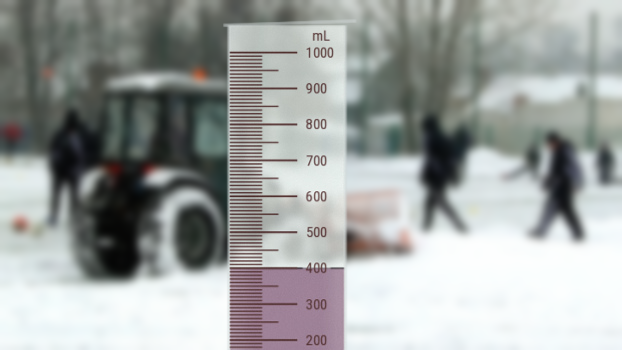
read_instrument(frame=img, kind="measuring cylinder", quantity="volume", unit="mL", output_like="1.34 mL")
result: 400 mL
